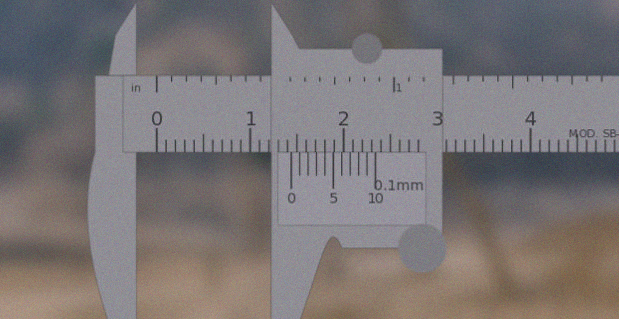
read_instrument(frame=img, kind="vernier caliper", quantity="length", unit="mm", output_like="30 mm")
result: 14.4 mm
